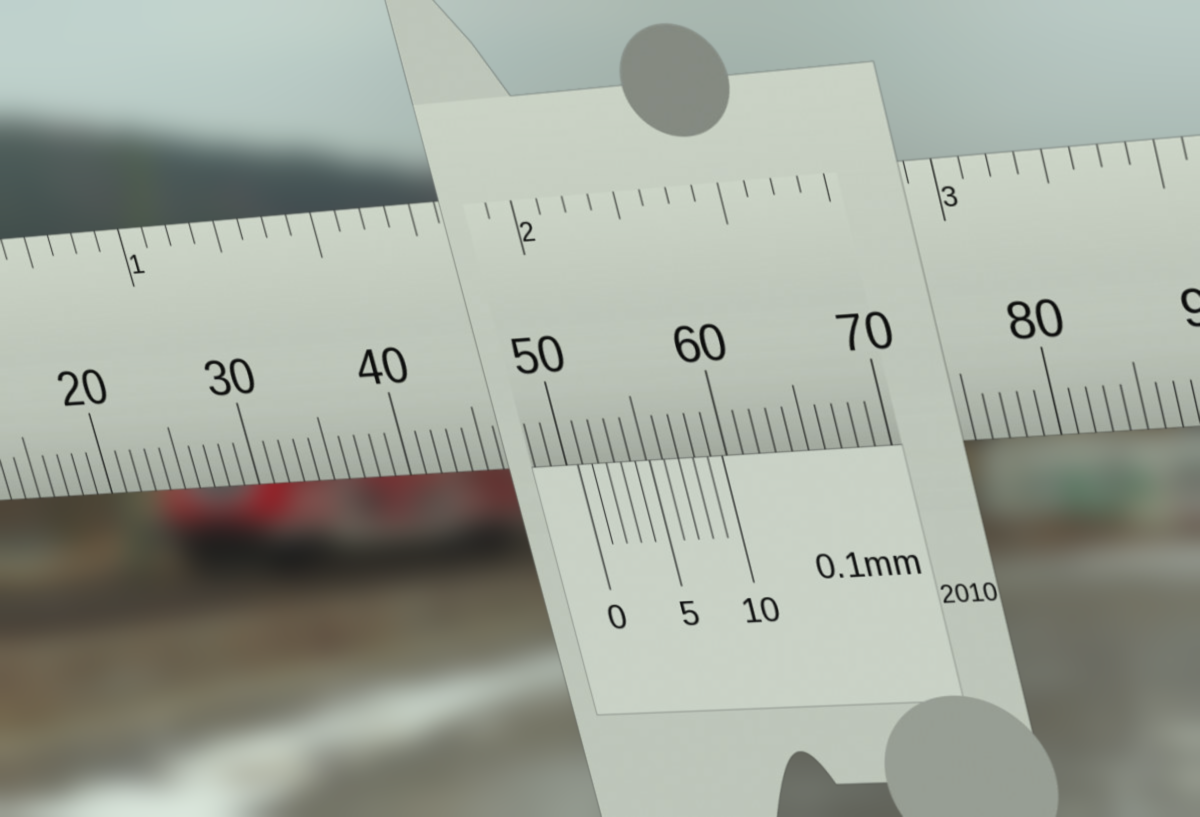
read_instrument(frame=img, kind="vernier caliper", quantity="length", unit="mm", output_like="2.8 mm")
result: 50.7 mm
